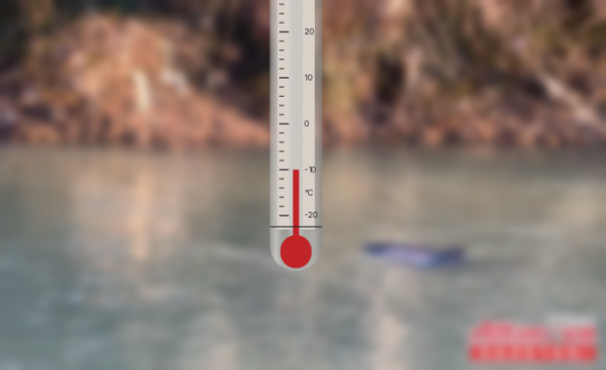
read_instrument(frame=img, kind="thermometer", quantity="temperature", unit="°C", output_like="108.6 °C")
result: -10 °C
